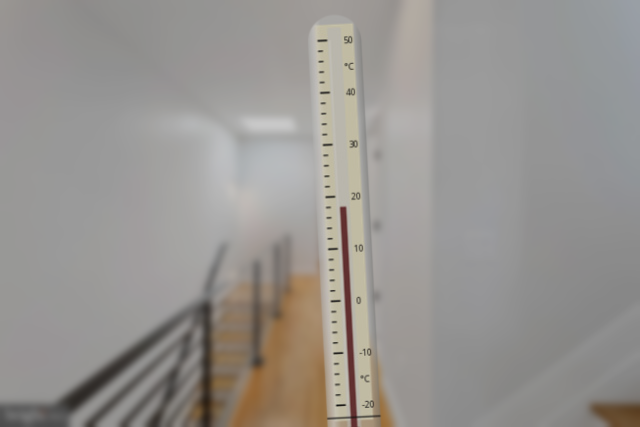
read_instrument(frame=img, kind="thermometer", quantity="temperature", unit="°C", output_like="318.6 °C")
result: 18 °C
